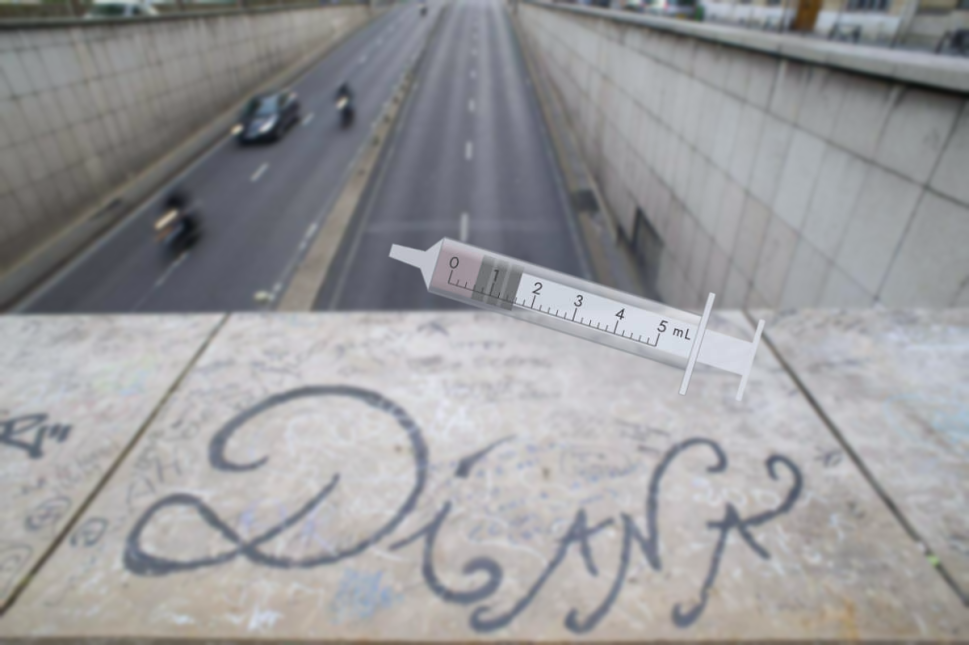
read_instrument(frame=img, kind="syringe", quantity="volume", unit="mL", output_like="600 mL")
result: 0.6 mL
